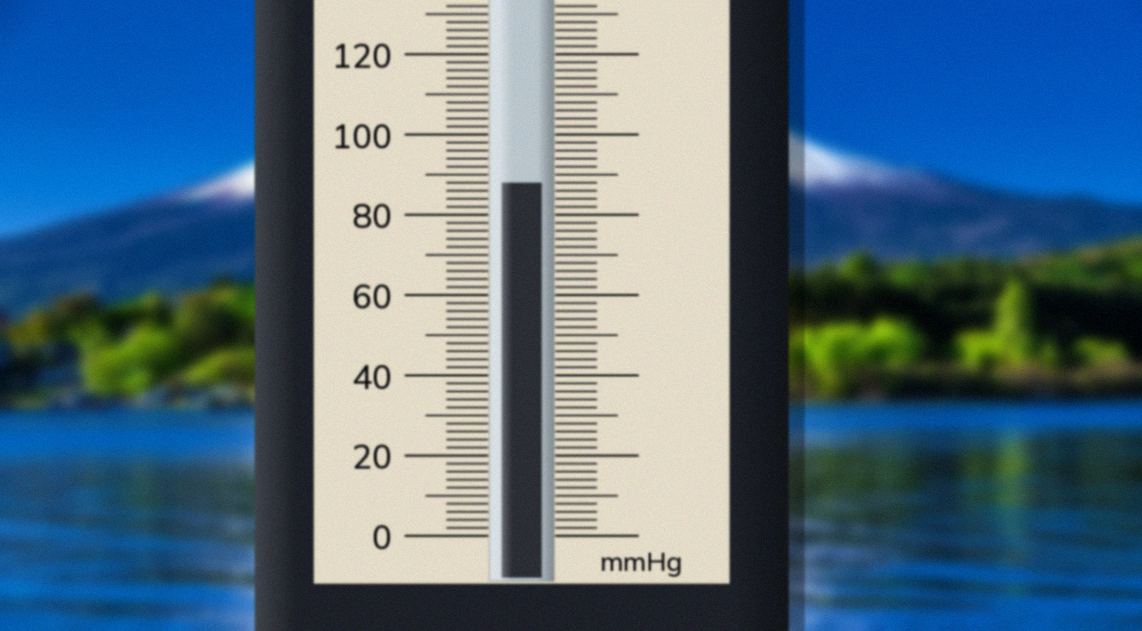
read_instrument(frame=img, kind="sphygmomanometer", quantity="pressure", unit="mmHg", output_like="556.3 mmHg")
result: 88 mmHg
